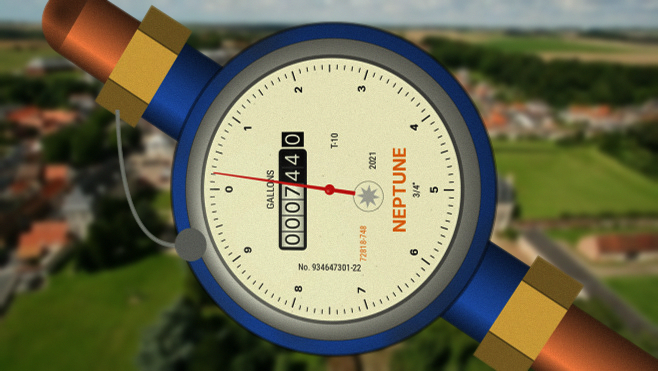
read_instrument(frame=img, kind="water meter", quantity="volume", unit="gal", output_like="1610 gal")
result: 7440.2 gal
